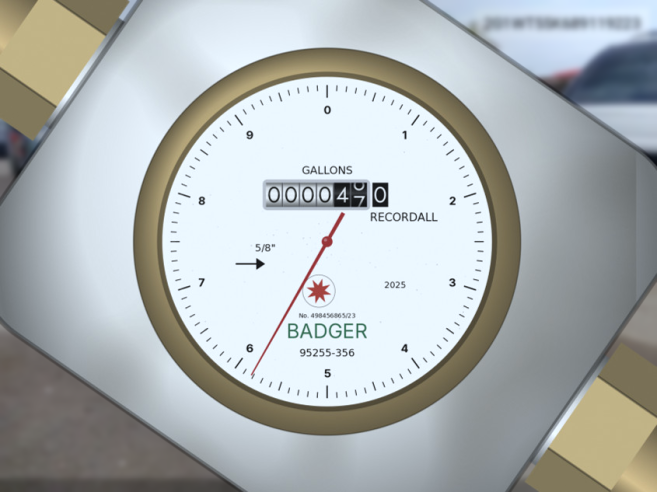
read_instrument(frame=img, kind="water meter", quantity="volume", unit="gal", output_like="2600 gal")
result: 465.8 gal
